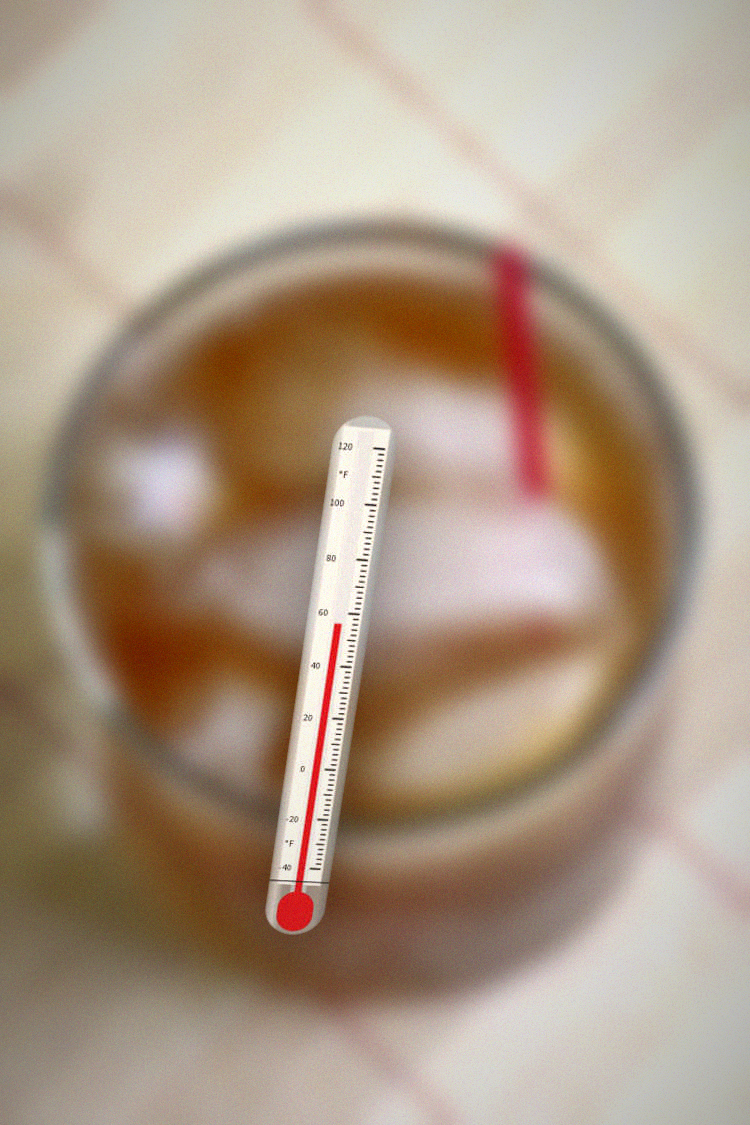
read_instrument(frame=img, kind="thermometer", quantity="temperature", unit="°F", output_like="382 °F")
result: 56 °F
